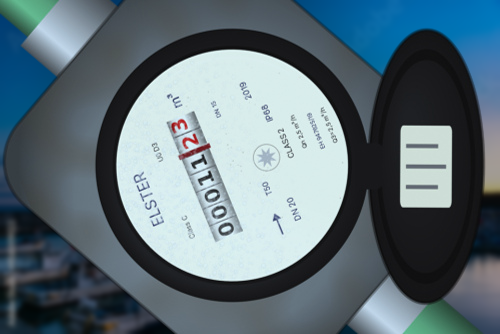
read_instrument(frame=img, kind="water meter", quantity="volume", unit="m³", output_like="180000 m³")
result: 11.23 m³
